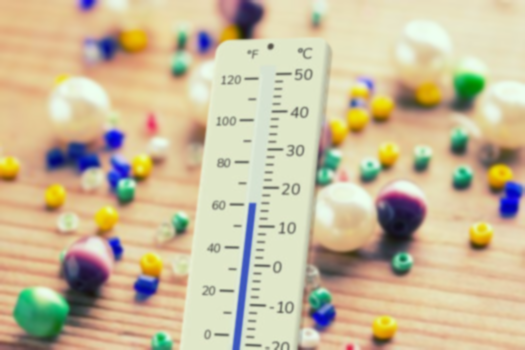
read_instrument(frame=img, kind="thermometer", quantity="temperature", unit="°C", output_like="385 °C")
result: 16 °C
